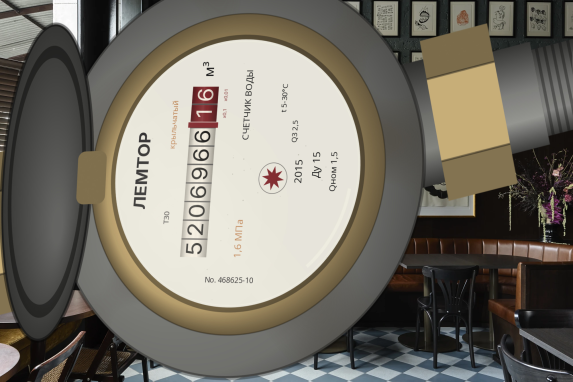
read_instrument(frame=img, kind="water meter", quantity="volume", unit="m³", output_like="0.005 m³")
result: 5206966.16 m³
